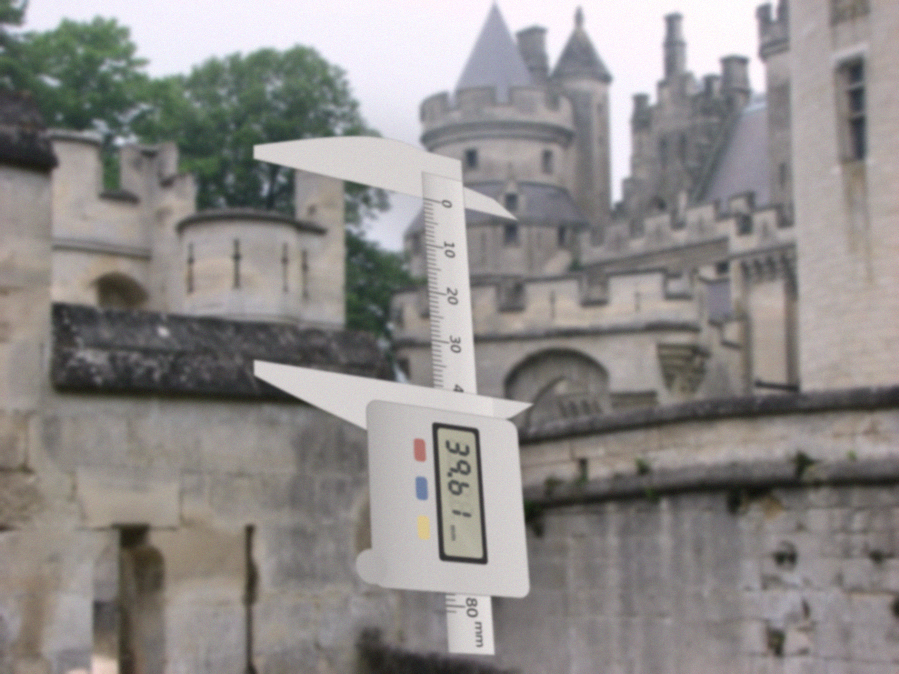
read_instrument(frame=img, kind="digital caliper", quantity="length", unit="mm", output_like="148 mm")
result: 39.61 mm
